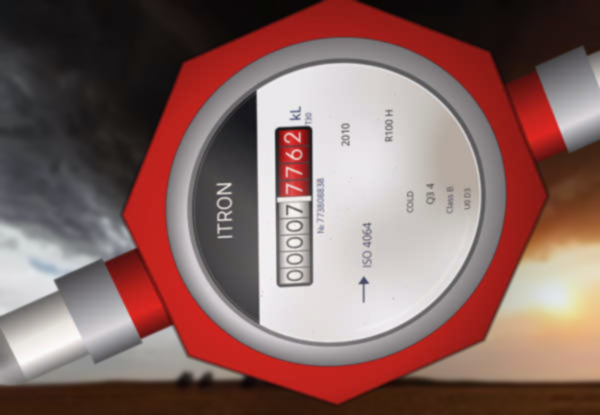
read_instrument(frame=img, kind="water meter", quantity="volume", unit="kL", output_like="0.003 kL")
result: 7.7762 kL
